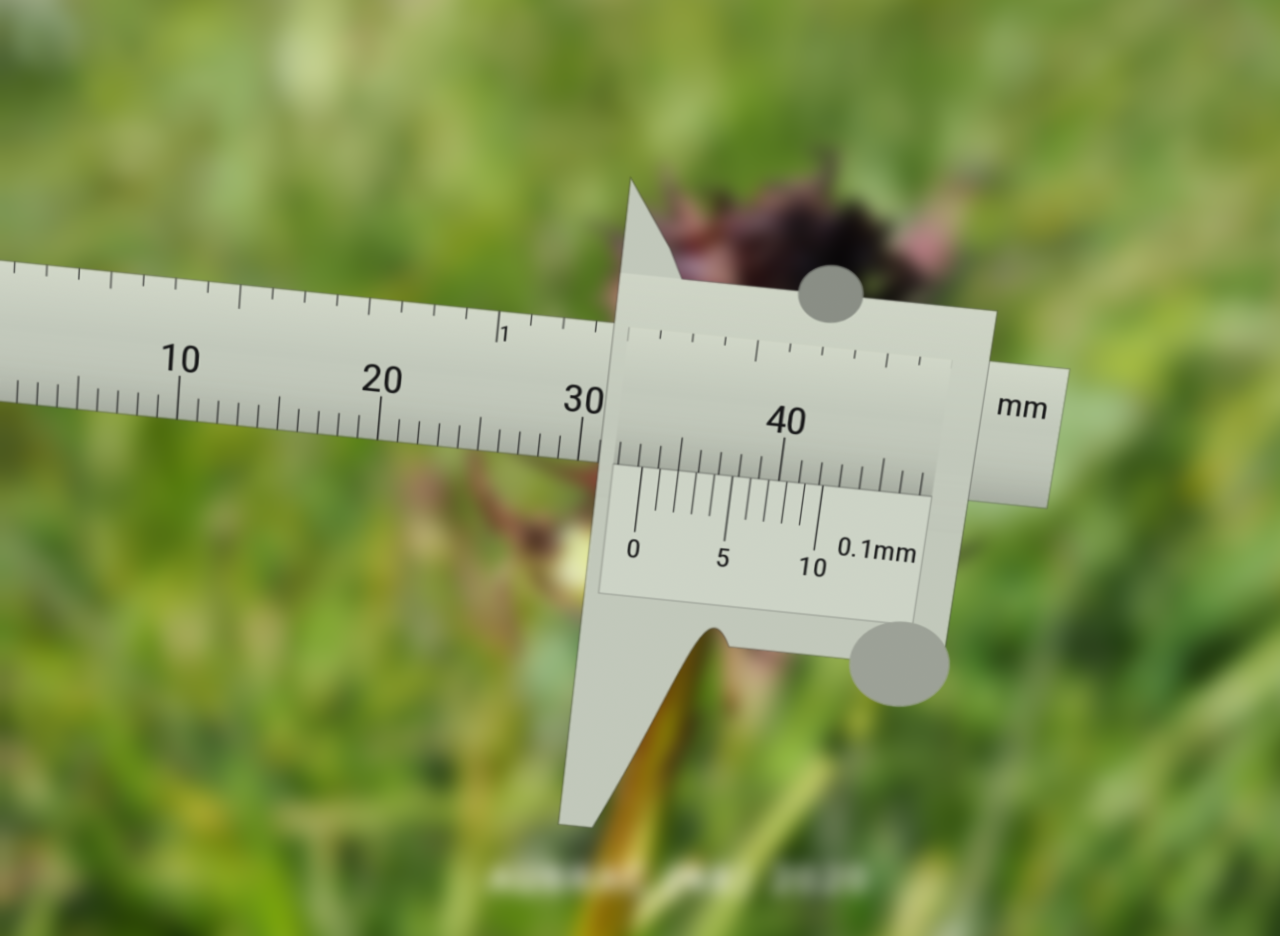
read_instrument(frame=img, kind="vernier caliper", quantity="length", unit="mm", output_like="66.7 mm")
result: 33.2 mm
